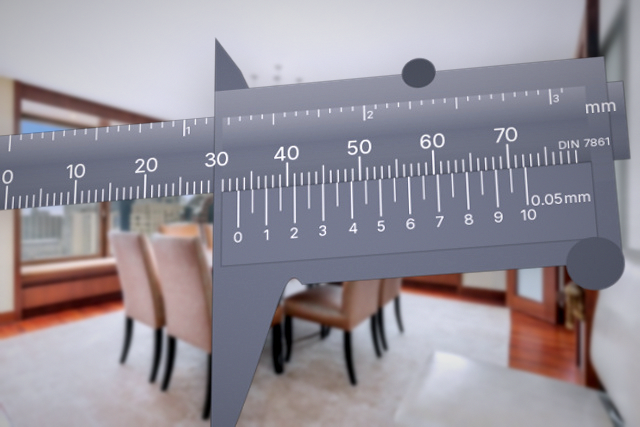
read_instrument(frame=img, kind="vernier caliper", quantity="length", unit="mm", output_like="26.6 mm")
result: 33.2 mm
